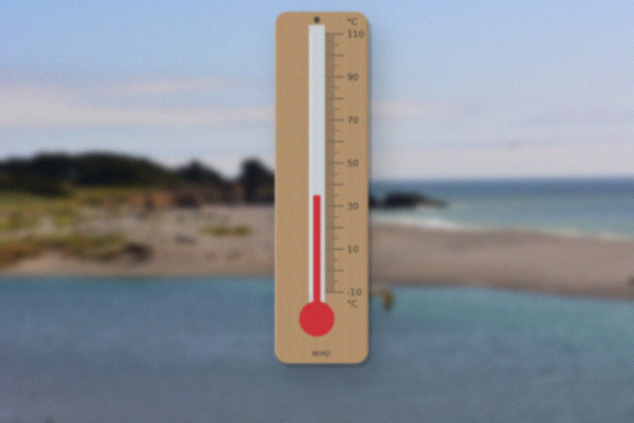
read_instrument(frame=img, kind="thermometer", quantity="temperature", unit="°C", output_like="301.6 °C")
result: 35 °C
